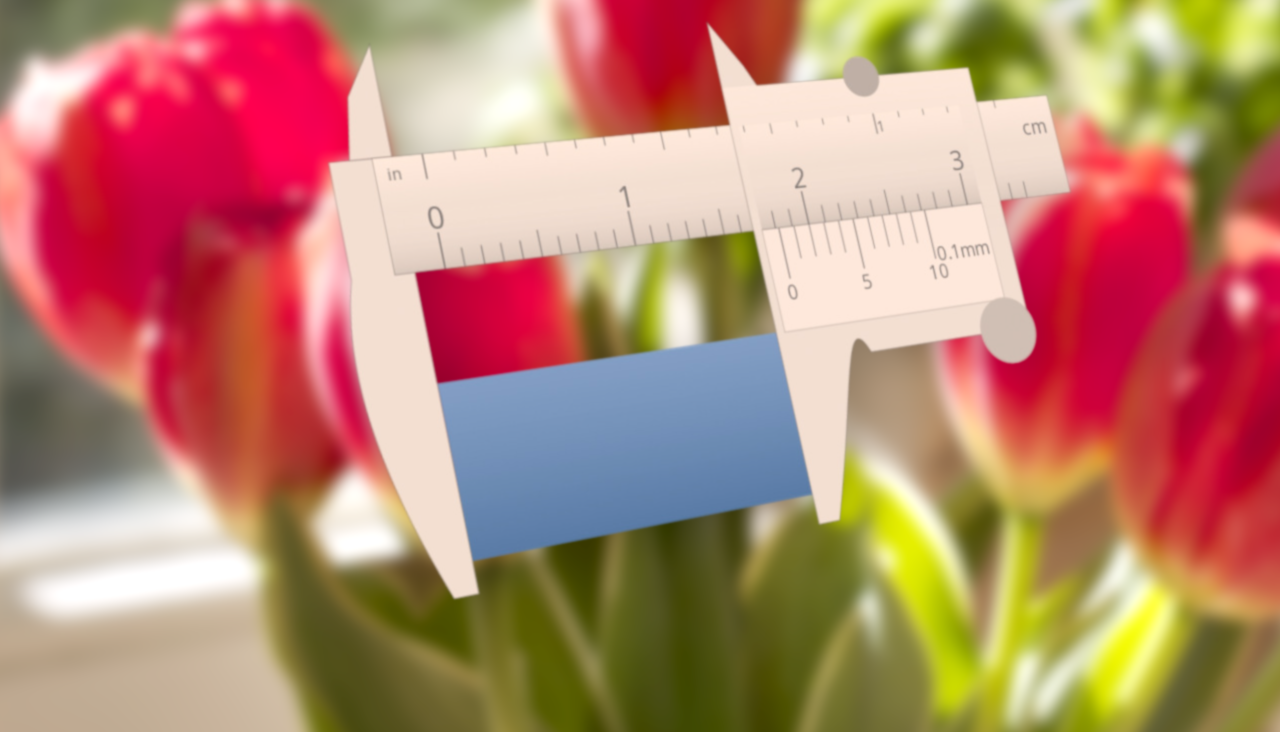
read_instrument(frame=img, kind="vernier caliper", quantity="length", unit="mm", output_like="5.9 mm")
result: 18.2 mm
